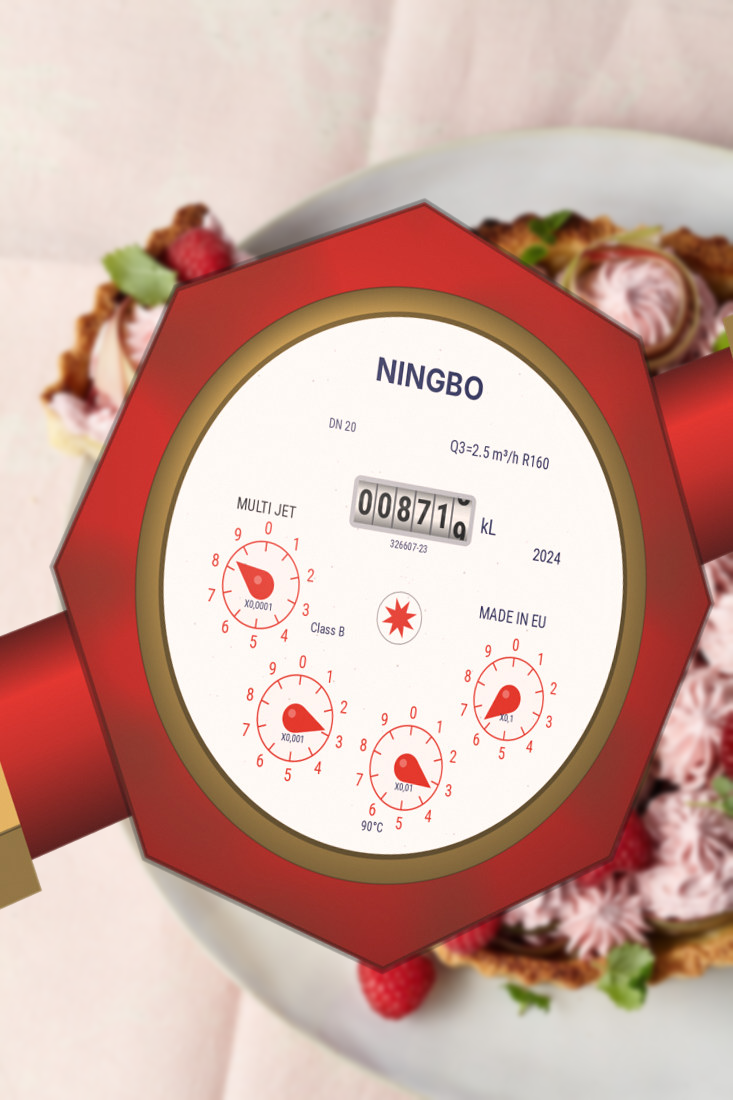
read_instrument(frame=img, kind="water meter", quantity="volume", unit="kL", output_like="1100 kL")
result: 8718.6328 kL
